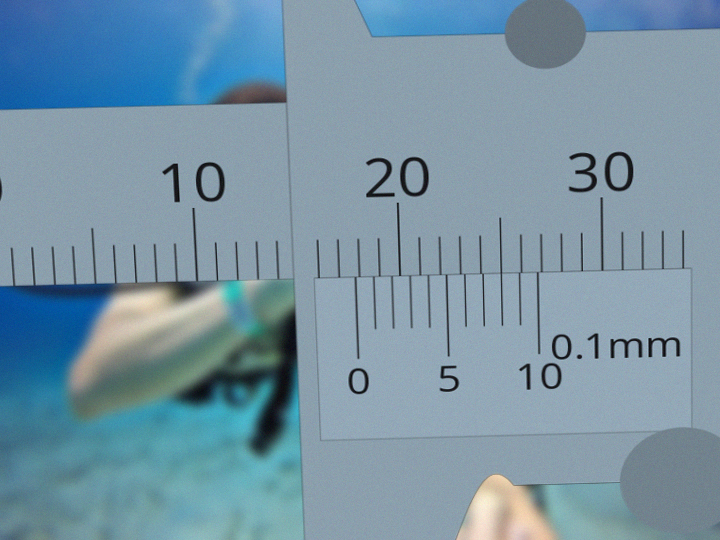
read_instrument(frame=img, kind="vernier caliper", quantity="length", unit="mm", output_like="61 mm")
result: 17.8 mm
